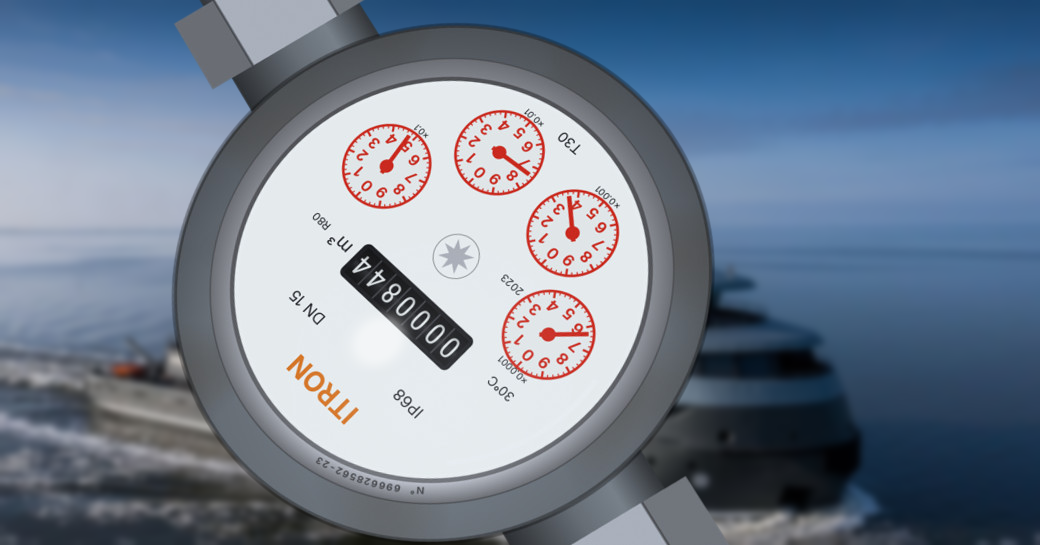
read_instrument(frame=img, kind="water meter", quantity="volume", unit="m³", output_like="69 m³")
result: 844.4736 m³
